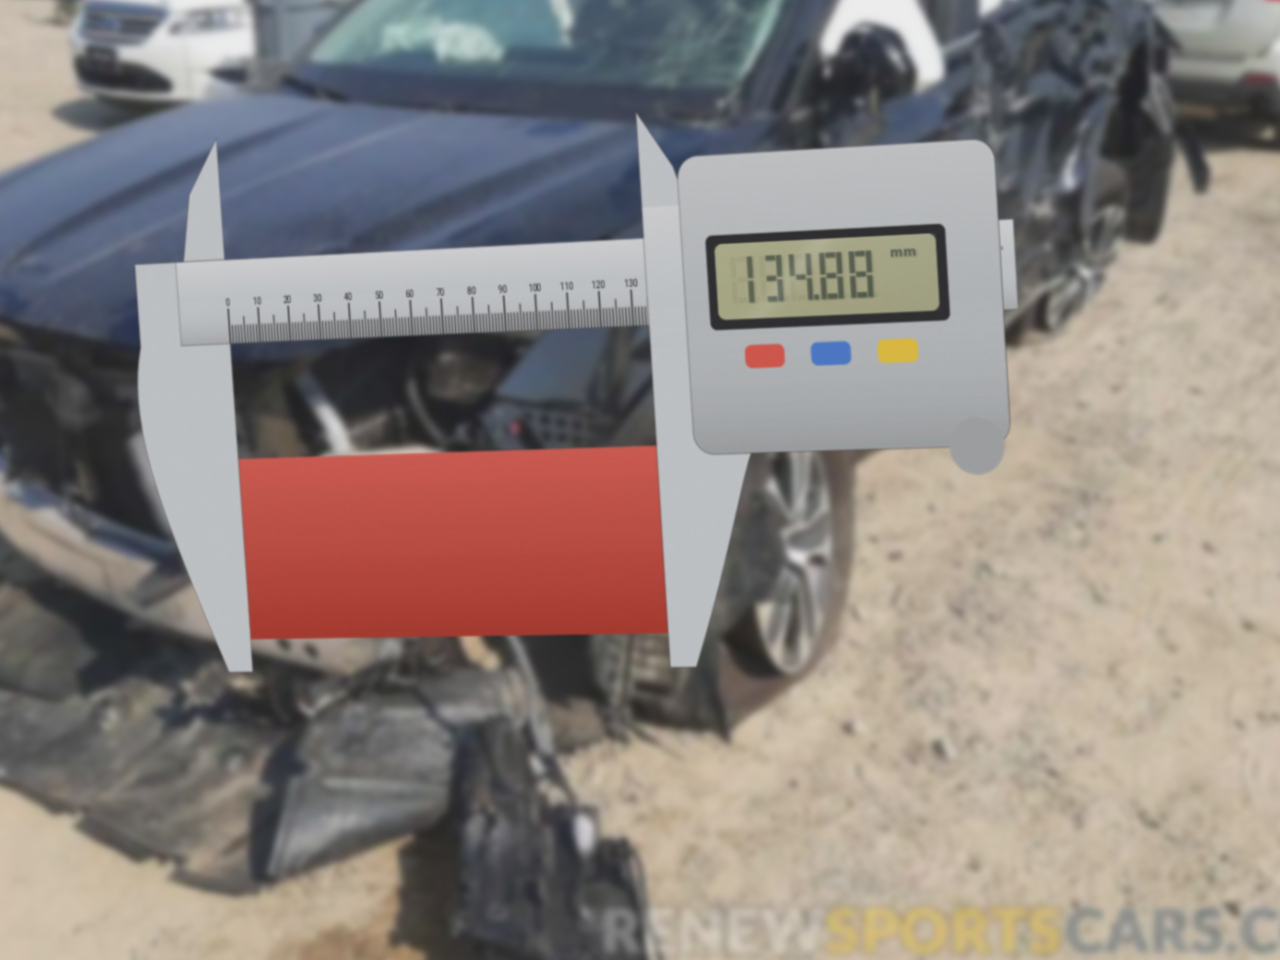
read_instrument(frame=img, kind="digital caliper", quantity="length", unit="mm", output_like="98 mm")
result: 134.88 mm
